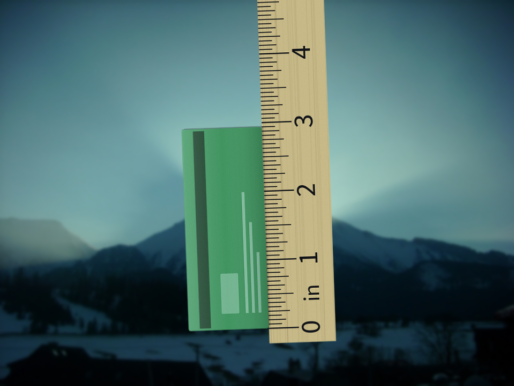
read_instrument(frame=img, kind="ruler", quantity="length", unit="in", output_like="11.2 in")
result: 2.9375 in
